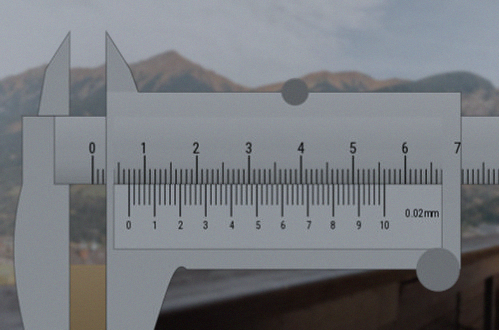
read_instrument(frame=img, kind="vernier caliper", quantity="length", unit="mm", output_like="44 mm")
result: 7.0 mm
